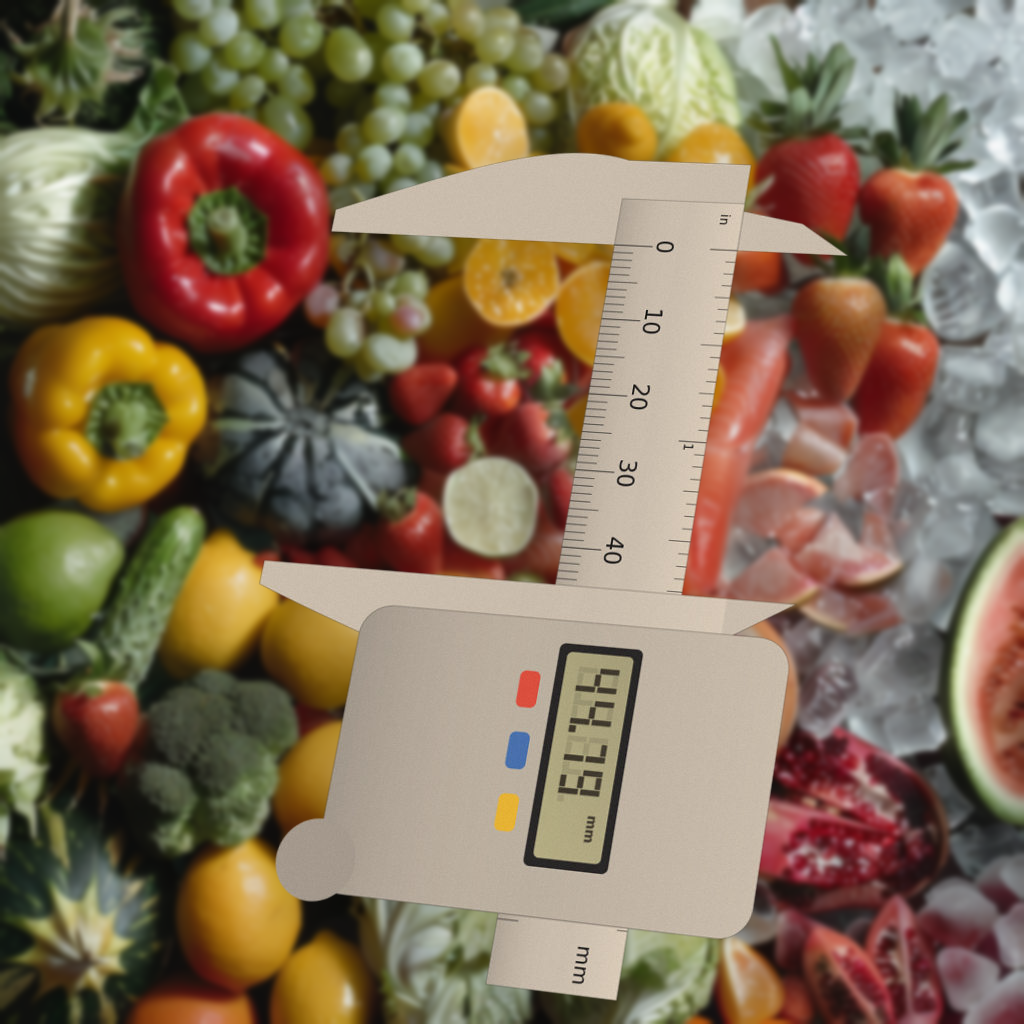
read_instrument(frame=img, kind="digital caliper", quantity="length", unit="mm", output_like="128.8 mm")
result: 44.79 mm
